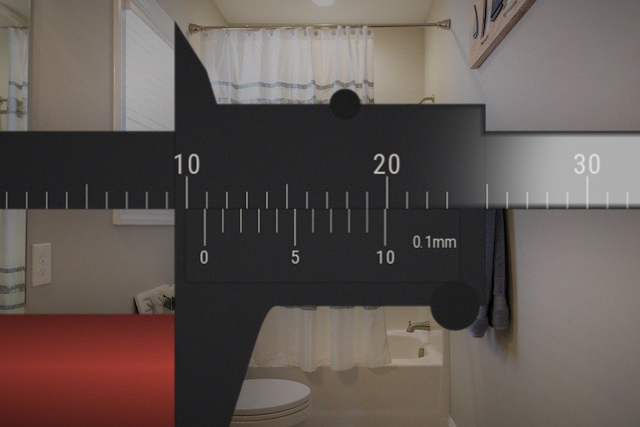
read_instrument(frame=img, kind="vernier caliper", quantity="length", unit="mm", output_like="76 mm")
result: 10.9 mm
